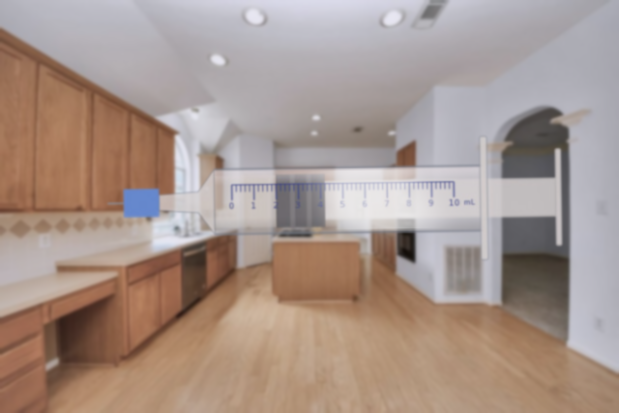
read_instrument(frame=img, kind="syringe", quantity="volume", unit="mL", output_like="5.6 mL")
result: 2 mL
